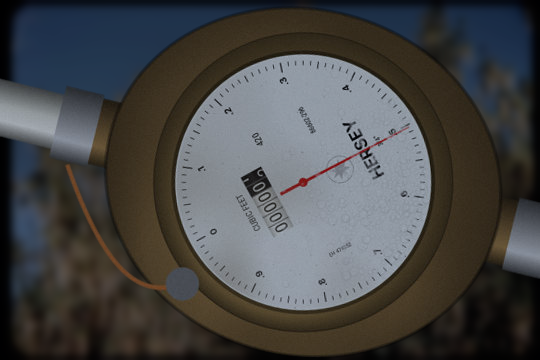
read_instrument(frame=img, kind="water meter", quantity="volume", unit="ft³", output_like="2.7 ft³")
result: 1.50 ft³
